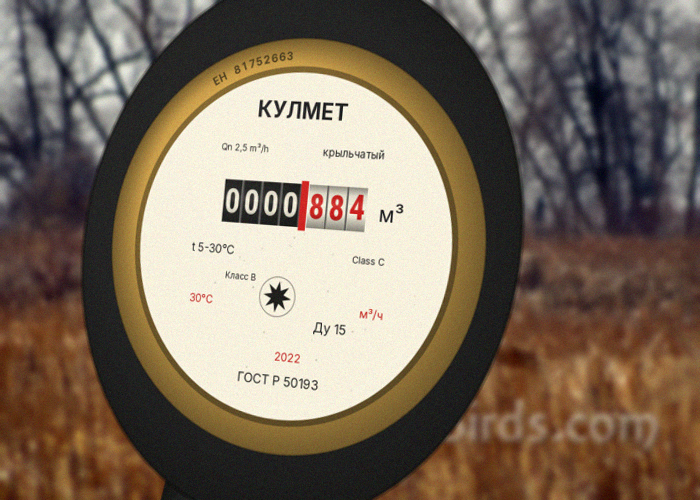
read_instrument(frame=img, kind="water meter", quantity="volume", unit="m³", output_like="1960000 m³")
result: 0.884 m³
